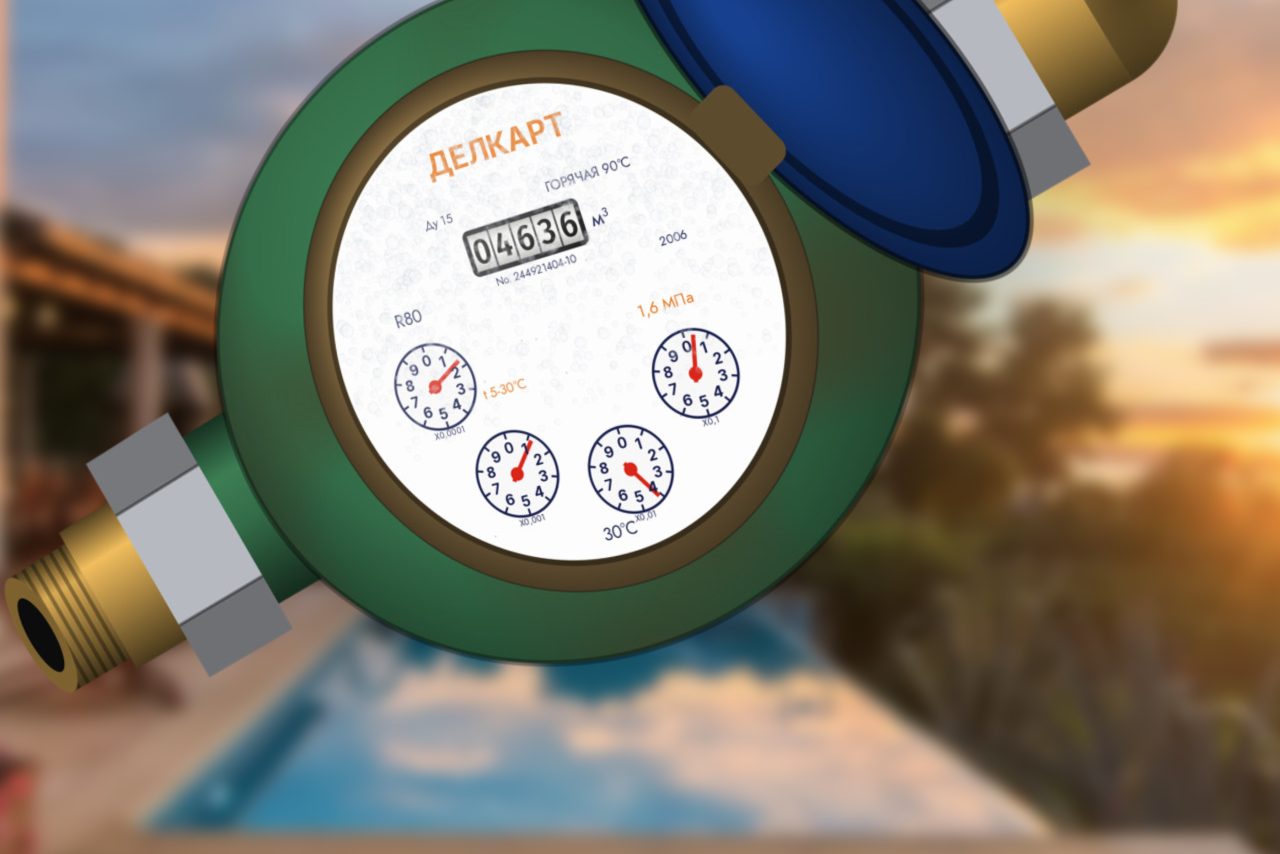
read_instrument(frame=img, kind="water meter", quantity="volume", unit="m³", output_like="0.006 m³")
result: 4636.0411 m³
